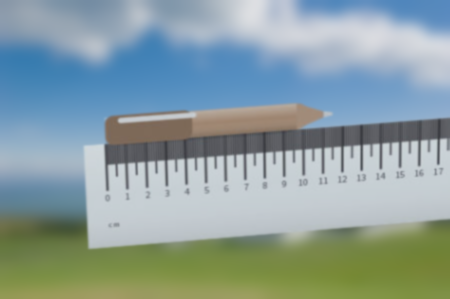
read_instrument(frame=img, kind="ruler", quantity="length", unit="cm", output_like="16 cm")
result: 11.5 cm
